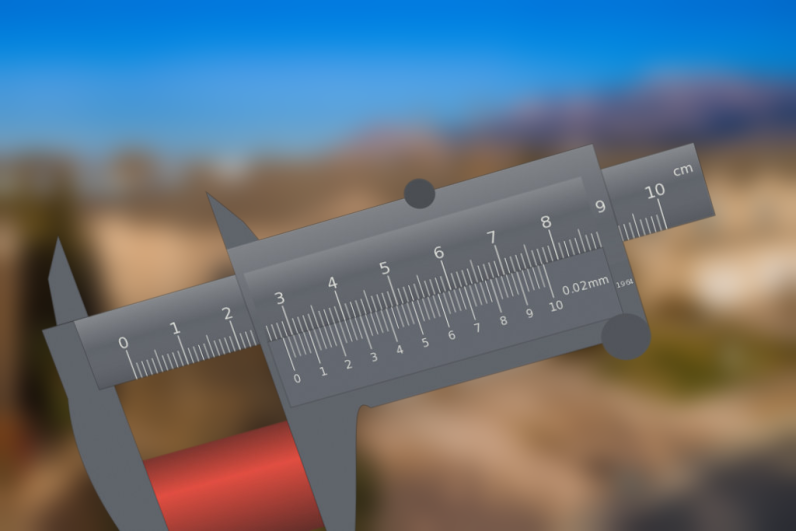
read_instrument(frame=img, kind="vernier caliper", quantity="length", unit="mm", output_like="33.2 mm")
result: 28.2 mm
